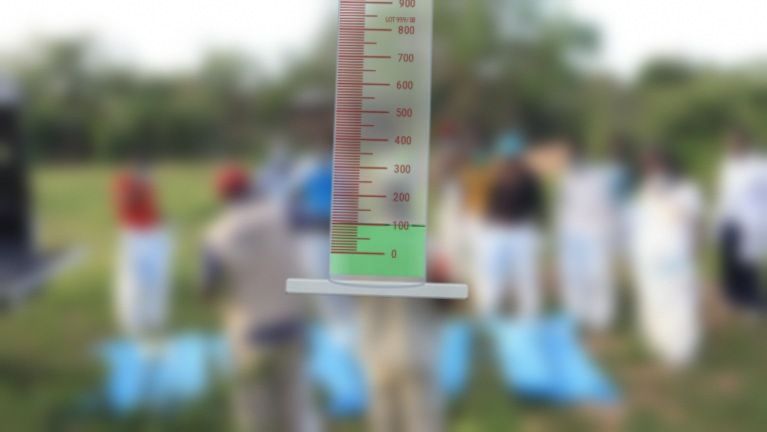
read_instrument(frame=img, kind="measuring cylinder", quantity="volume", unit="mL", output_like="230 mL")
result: 100 mL
